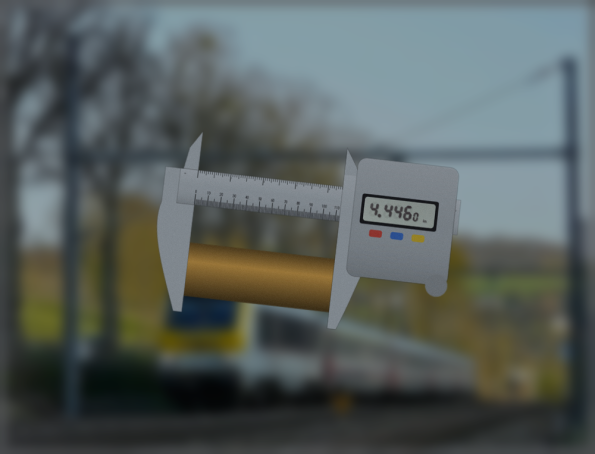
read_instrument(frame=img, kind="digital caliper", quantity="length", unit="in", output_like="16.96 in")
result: 4.4460 in
